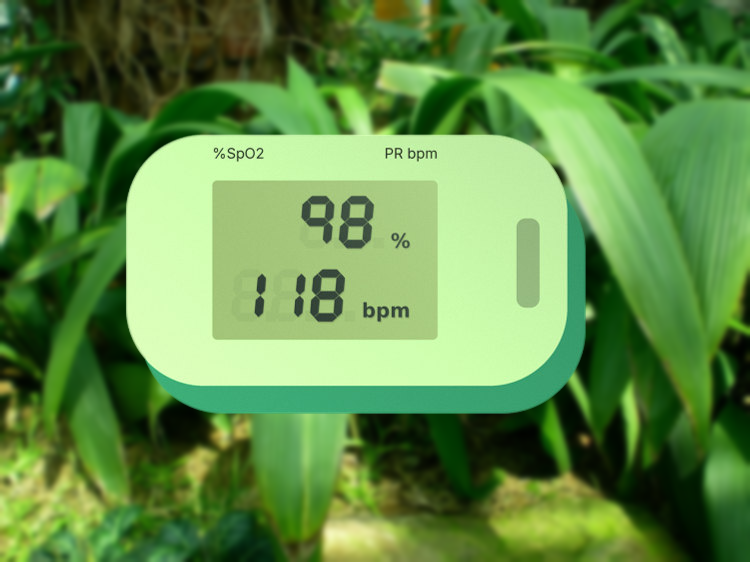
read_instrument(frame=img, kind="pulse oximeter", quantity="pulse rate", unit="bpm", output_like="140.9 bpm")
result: 118 bpm
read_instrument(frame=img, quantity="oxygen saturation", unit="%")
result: 98 %
